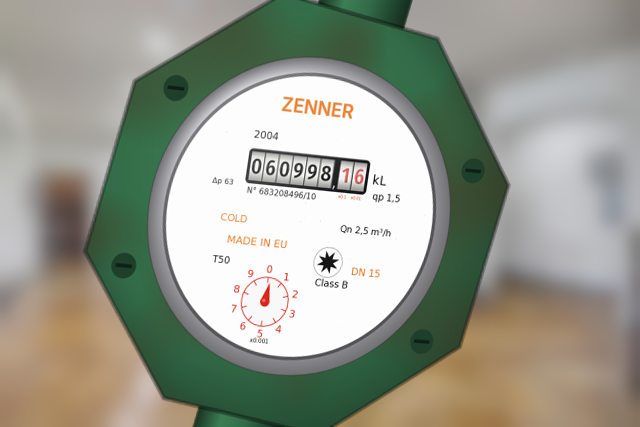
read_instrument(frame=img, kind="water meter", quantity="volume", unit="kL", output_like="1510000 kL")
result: 60998.160 kL
